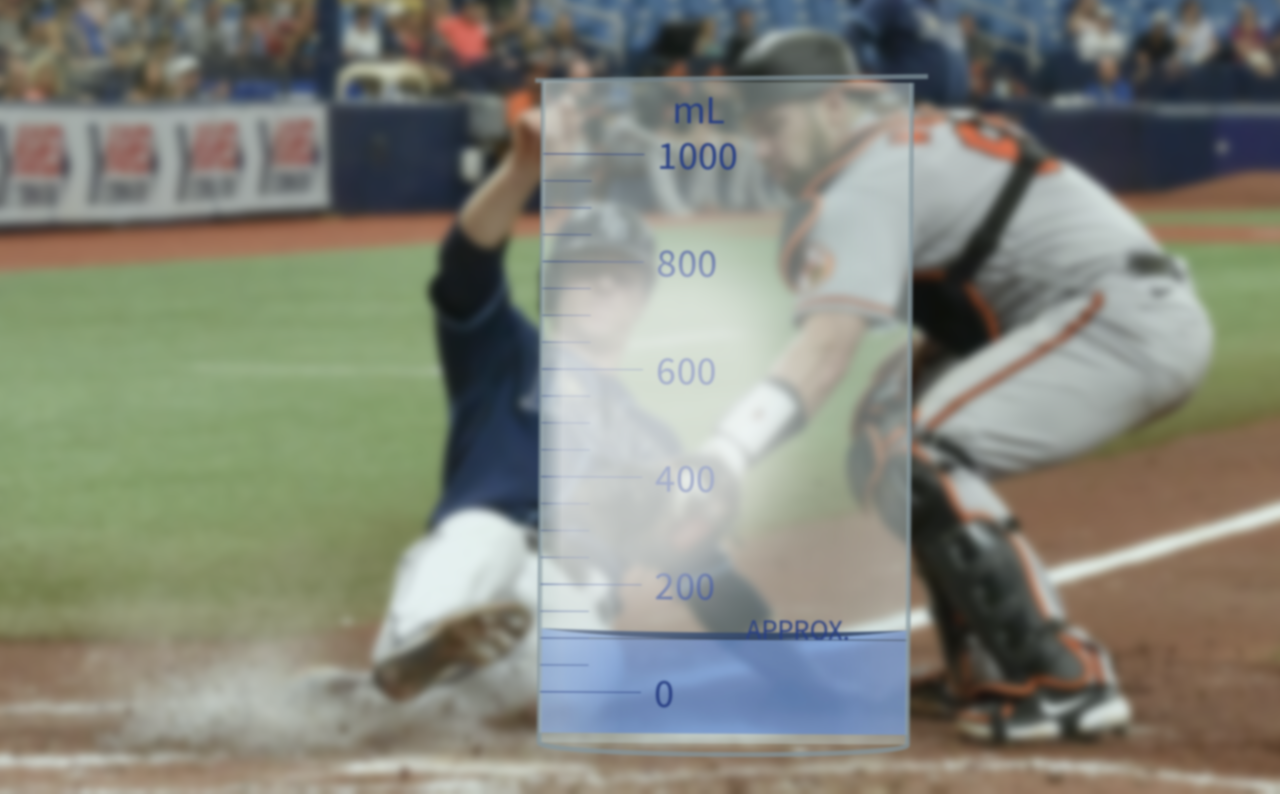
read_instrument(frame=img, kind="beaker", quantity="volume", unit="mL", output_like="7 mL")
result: 100 mL
